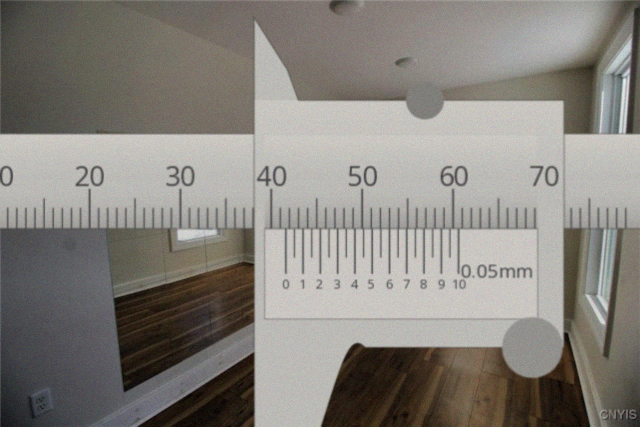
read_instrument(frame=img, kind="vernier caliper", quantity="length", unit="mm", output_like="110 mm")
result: 41.6 mm
